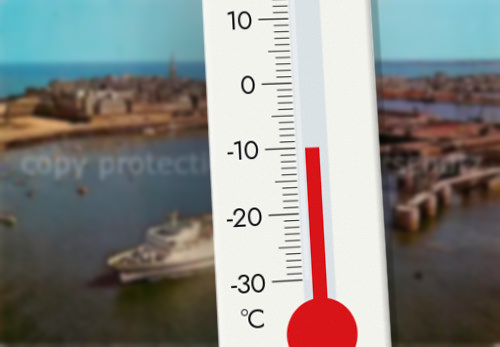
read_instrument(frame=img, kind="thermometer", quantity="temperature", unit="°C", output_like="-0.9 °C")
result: -10 °C
